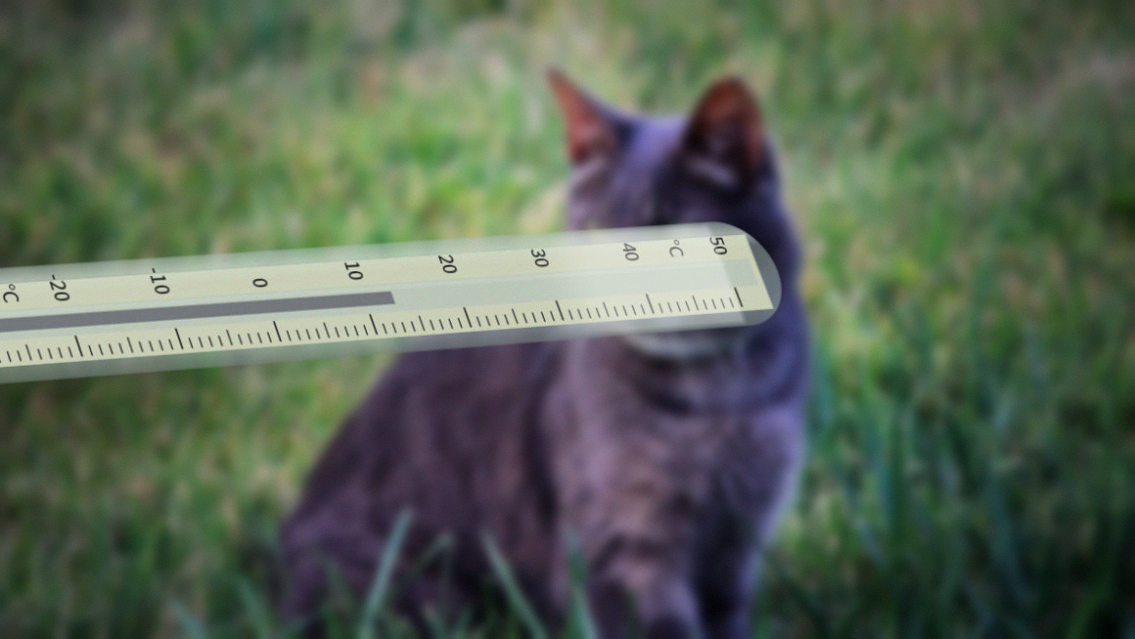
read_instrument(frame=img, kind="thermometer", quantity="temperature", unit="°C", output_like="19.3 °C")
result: 13 °C
